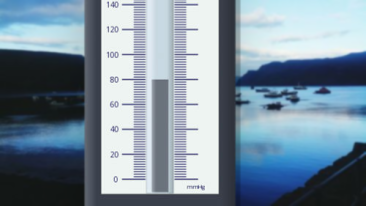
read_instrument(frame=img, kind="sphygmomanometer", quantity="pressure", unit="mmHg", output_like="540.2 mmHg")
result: 80 mmHg
